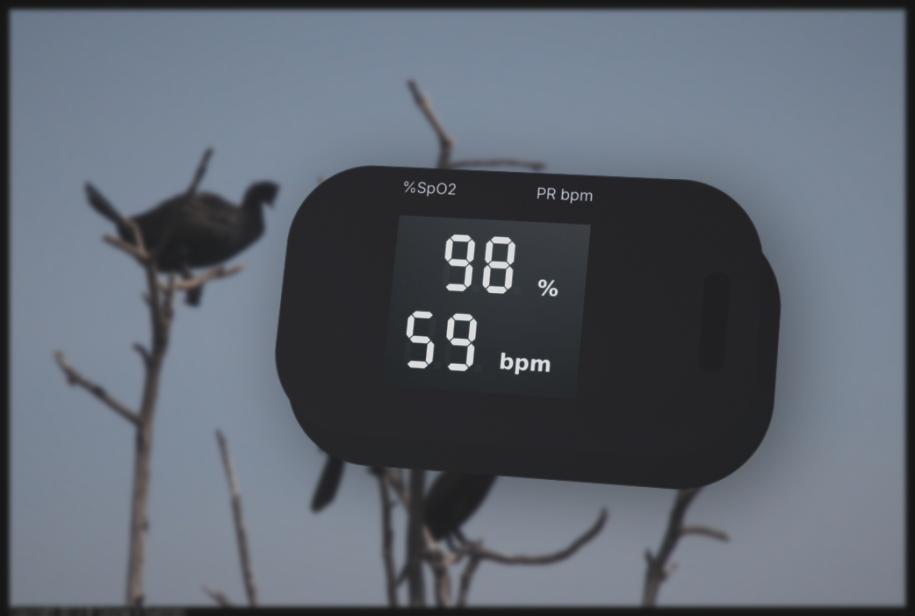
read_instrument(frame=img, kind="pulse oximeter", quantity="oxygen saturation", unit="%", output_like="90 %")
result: 98 %
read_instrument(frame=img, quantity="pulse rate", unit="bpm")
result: 59 bpm
